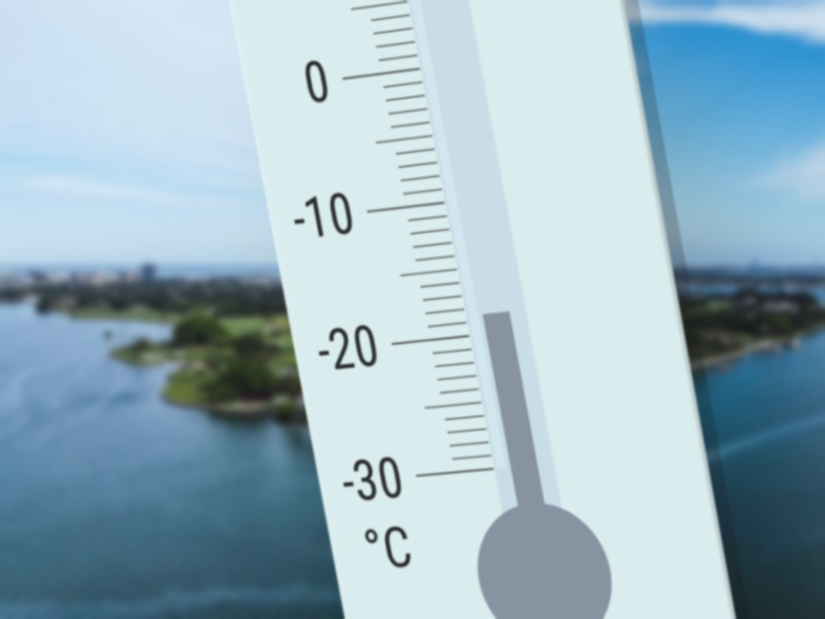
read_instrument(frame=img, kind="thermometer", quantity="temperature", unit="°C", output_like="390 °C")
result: -18.5 °C
